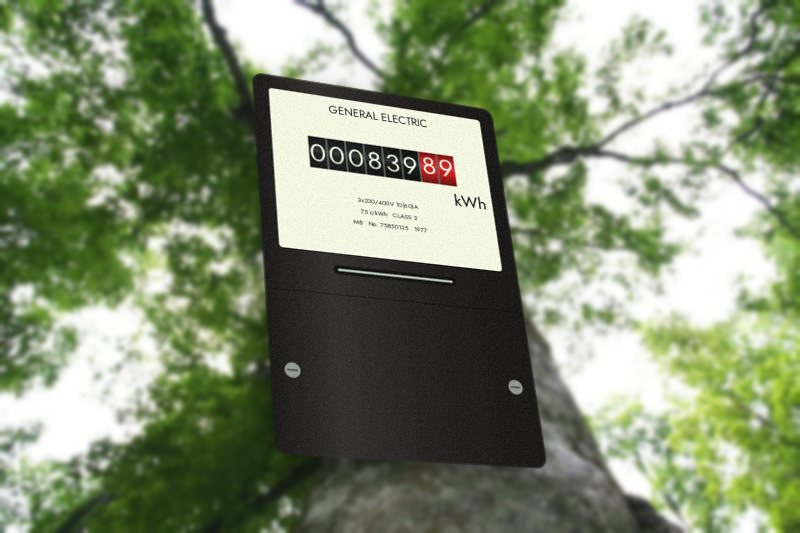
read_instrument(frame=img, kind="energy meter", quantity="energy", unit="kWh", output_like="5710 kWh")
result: 839.89 kWh
